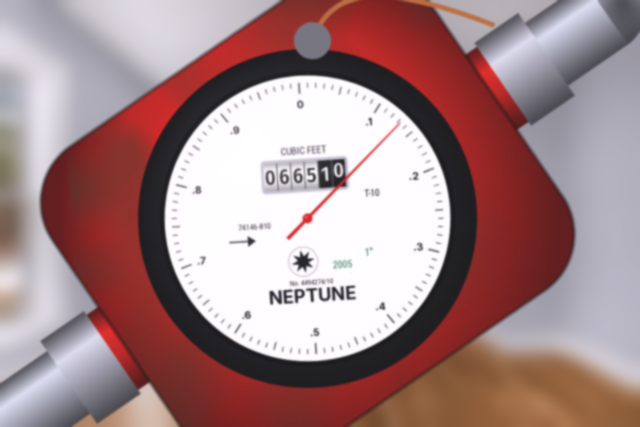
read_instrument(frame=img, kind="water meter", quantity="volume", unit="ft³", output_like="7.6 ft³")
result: 66510.13 ft³
